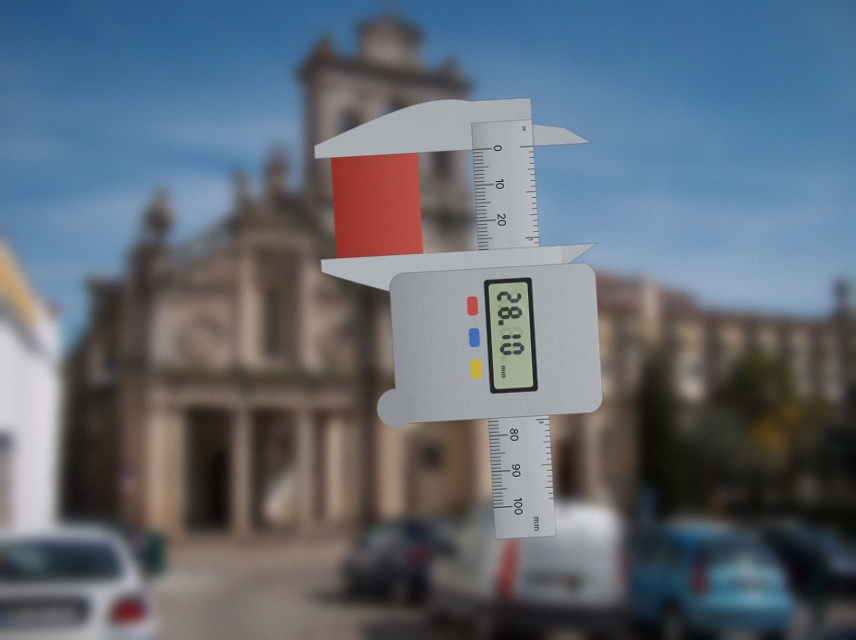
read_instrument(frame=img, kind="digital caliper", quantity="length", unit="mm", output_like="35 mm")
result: 28.10 mm
